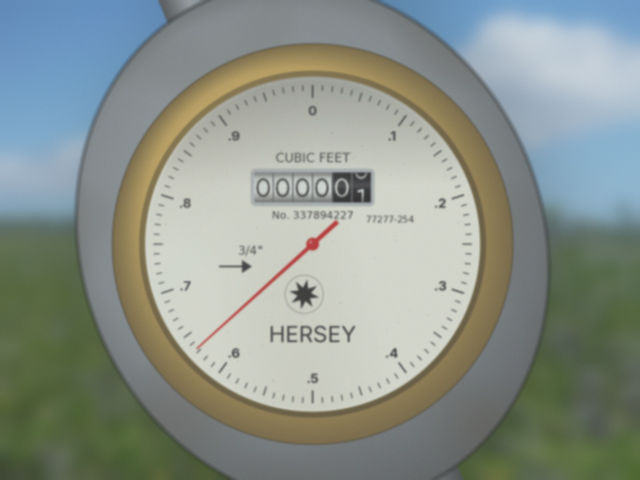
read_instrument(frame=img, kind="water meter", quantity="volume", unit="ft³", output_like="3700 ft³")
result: 0.63 ft³
